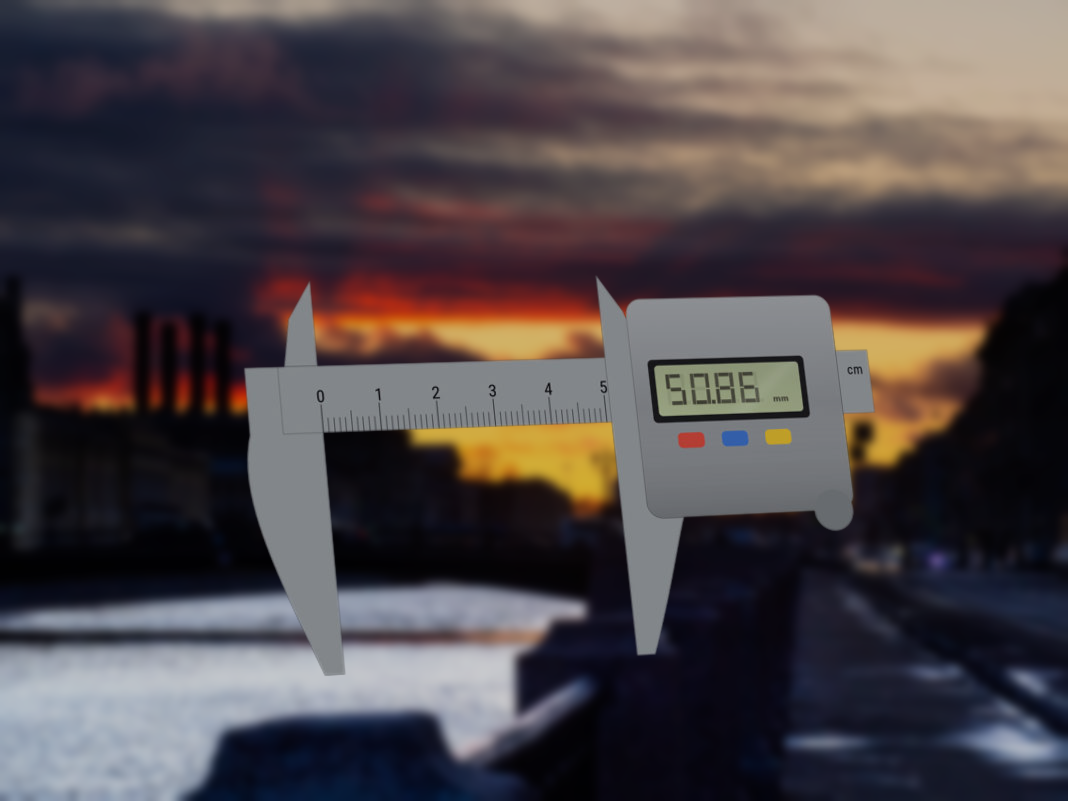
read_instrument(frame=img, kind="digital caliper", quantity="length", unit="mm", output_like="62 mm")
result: 50.86 mm
